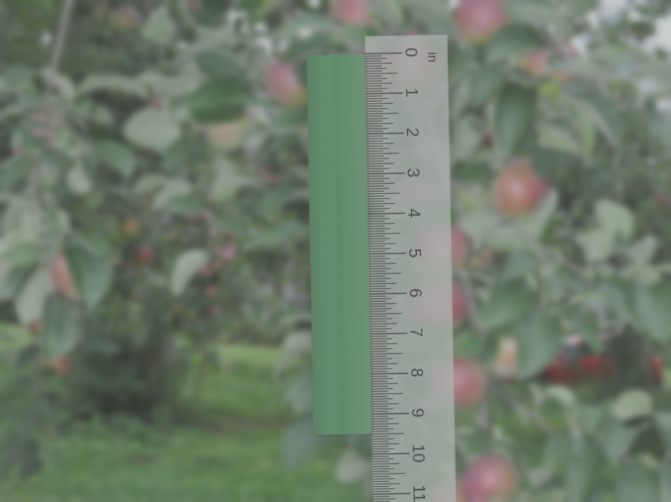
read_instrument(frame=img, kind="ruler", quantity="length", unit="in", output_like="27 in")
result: 9.5 in
